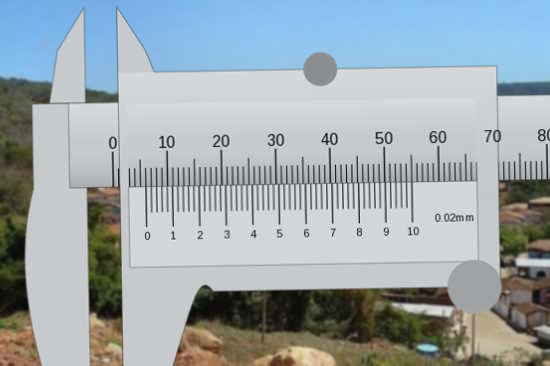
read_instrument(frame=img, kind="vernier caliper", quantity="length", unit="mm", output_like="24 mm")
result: 6.0 mm
